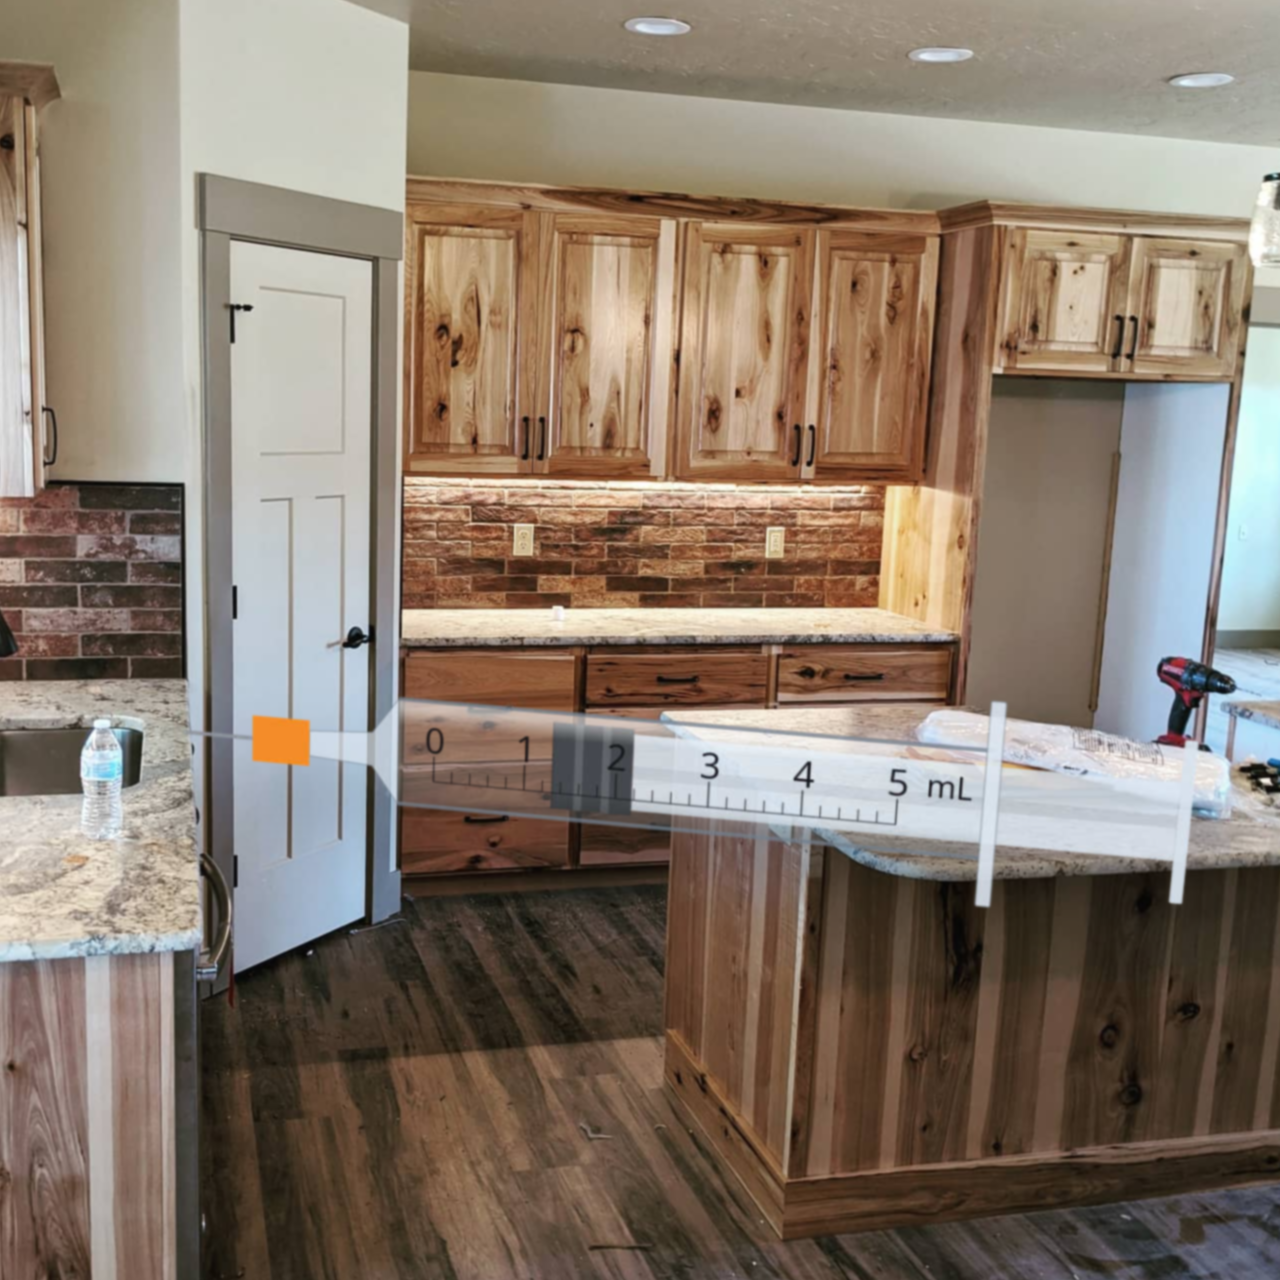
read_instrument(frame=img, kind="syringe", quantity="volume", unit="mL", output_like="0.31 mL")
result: 1.3 mL
